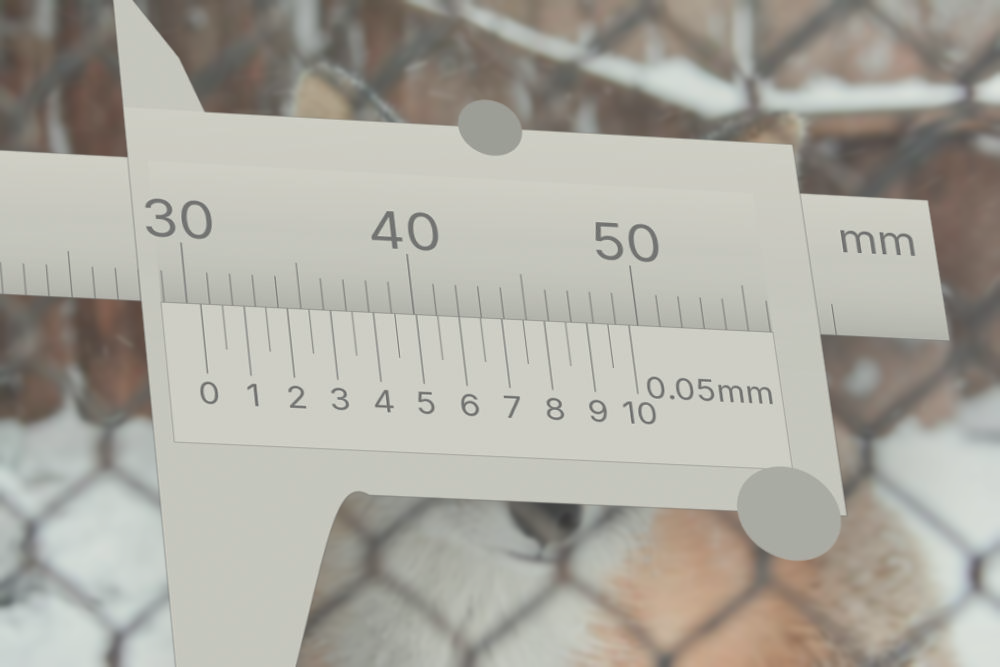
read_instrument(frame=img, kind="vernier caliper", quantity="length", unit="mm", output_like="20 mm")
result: 30.6 mm
